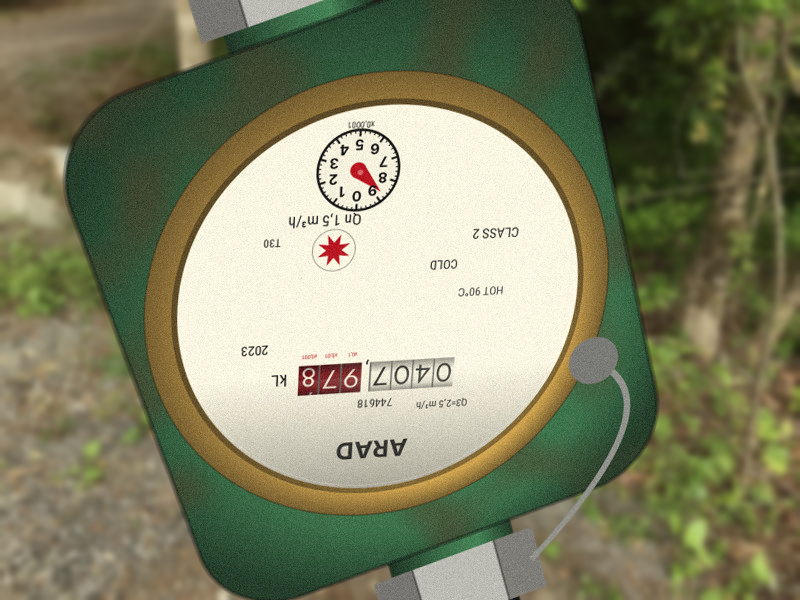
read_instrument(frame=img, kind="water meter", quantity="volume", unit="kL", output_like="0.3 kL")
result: 407.9778 kL
